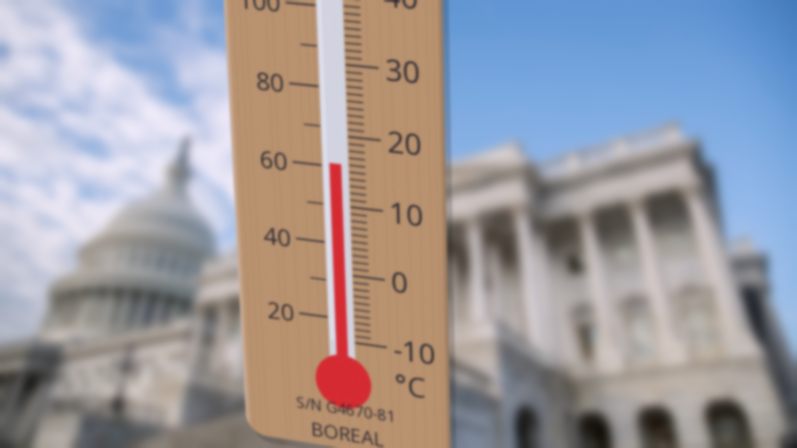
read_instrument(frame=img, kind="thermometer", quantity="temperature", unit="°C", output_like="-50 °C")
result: 16 °C
